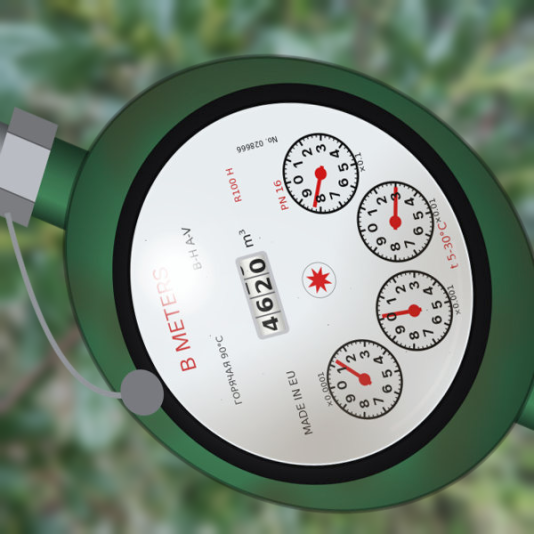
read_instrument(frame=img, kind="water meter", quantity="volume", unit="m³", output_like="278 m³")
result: 4619.8301 m³
